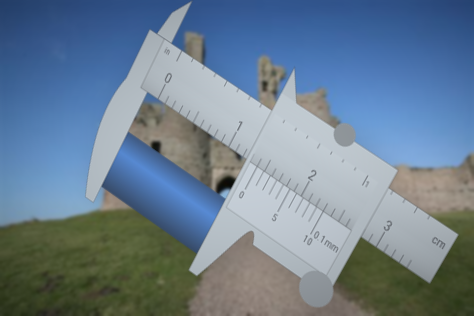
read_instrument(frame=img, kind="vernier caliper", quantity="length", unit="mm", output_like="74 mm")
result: 14.0 mm
